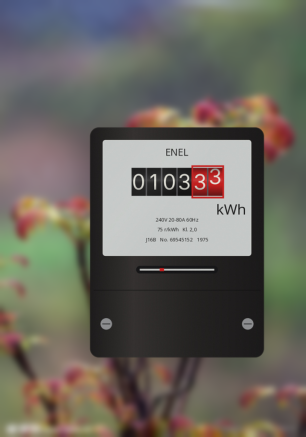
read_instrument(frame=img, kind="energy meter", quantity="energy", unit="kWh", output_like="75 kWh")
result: 103.33 kWh
